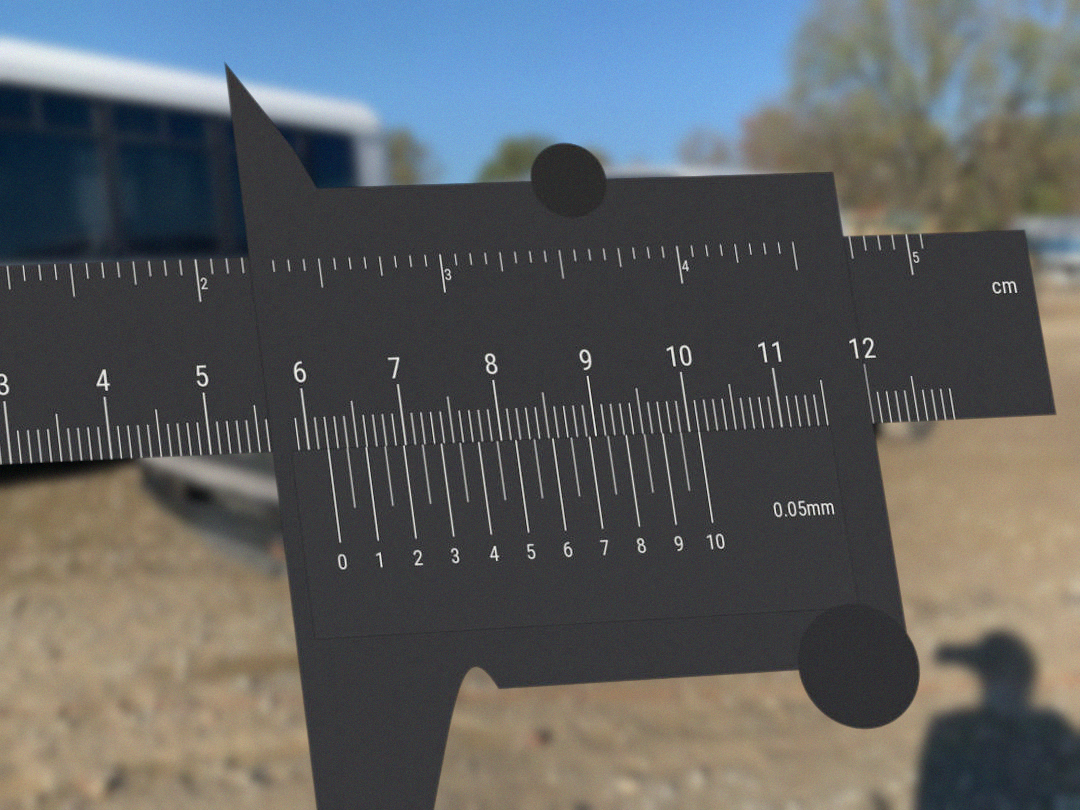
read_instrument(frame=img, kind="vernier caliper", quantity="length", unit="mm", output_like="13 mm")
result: 62.0 mm
